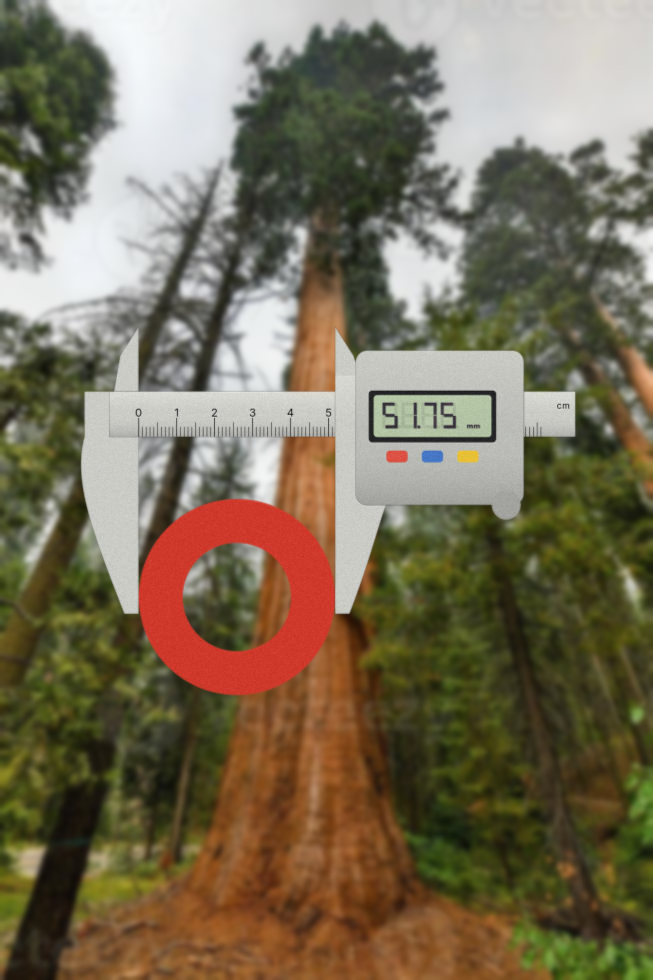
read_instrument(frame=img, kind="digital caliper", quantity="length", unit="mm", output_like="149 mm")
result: 51.75 mm
